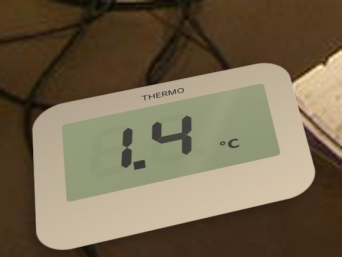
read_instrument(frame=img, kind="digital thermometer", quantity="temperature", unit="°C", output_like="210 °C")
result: 1.4 °C
